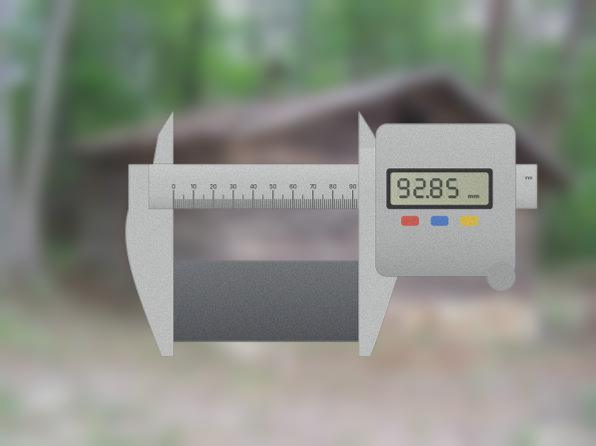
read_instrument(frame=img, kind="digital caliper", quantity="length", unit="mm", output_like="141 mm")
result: 92.85 mm
